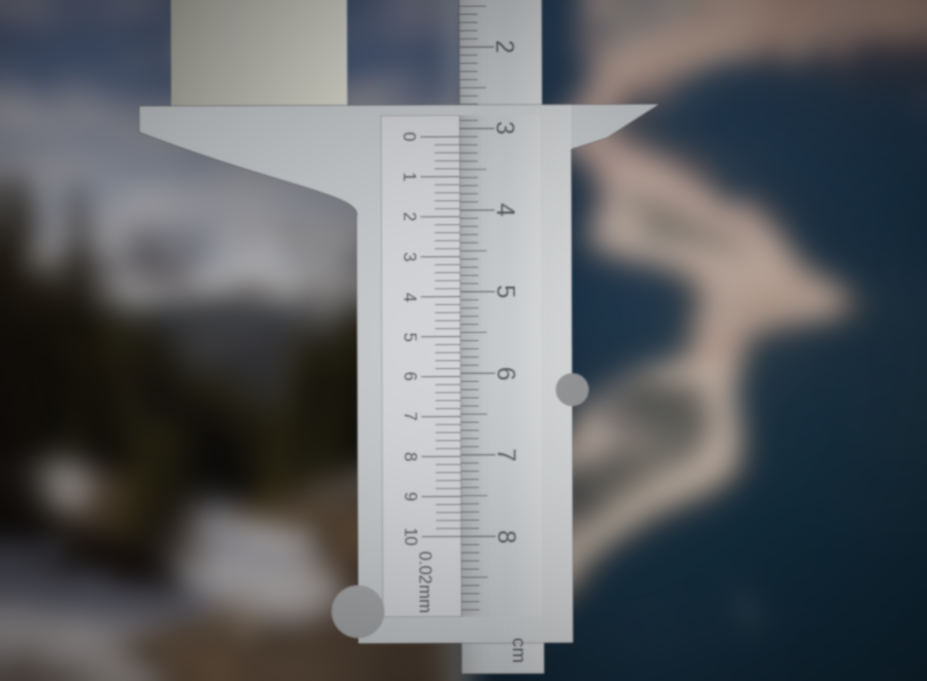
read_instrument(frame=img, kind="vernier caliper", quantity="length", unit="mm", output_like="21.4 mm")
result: 31.0 mm
